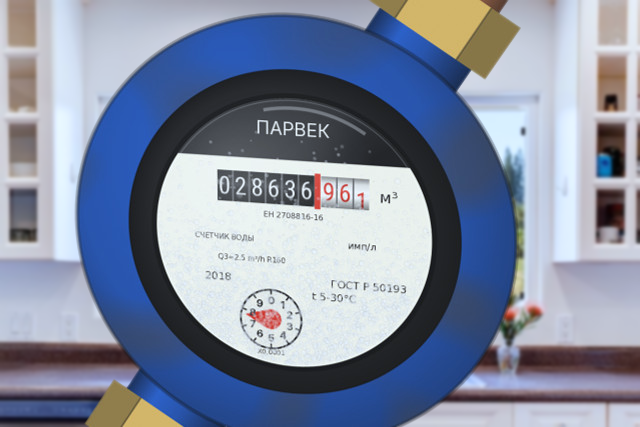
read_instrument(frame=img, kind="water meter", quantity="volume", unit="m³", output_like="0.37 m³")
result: 28636.9607 m³
